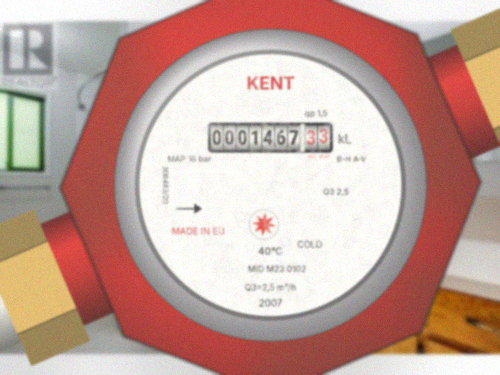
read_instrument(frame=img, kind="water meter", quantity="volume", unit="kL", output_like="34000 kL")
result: 1467.33 kL
